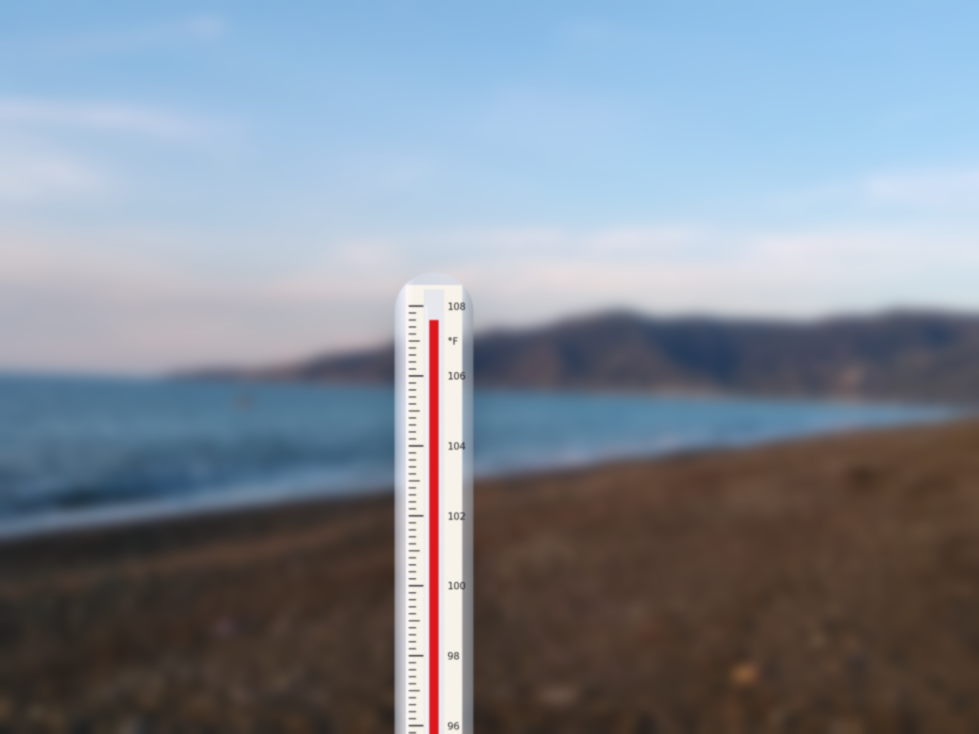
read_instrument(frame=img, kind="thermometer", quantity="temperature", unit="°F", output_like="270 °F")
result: 107.6 °F
